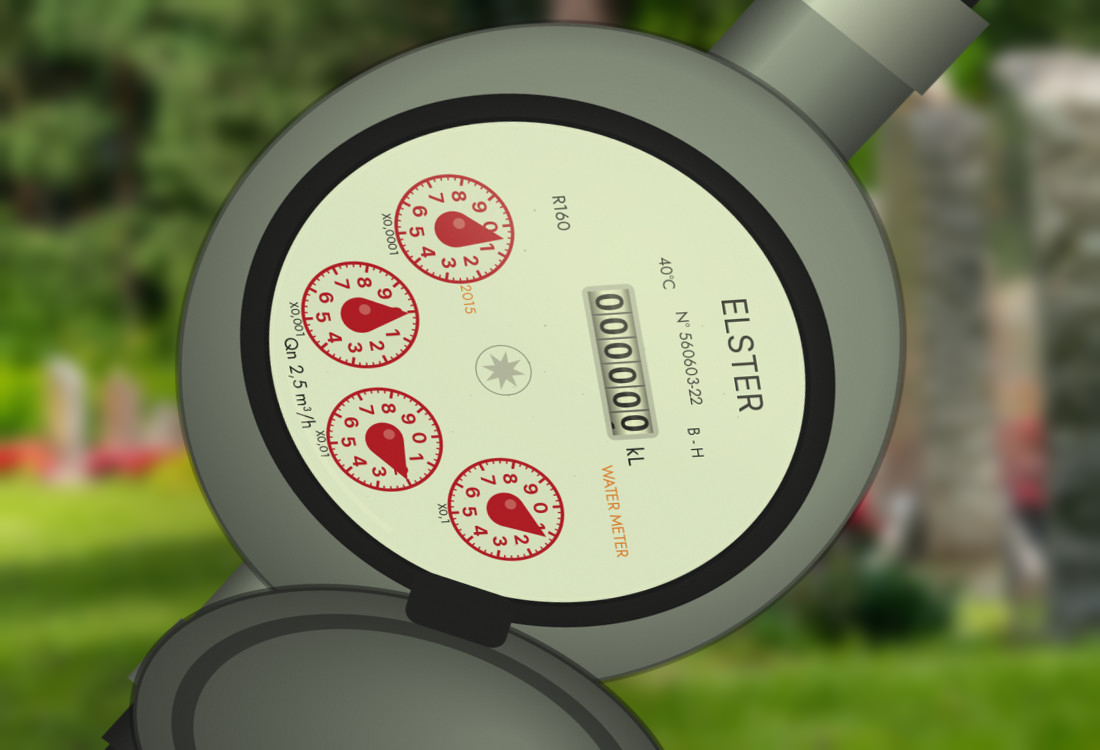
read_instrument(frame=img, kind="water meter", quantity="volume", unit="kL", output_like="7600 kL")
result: 0.1200 kL
